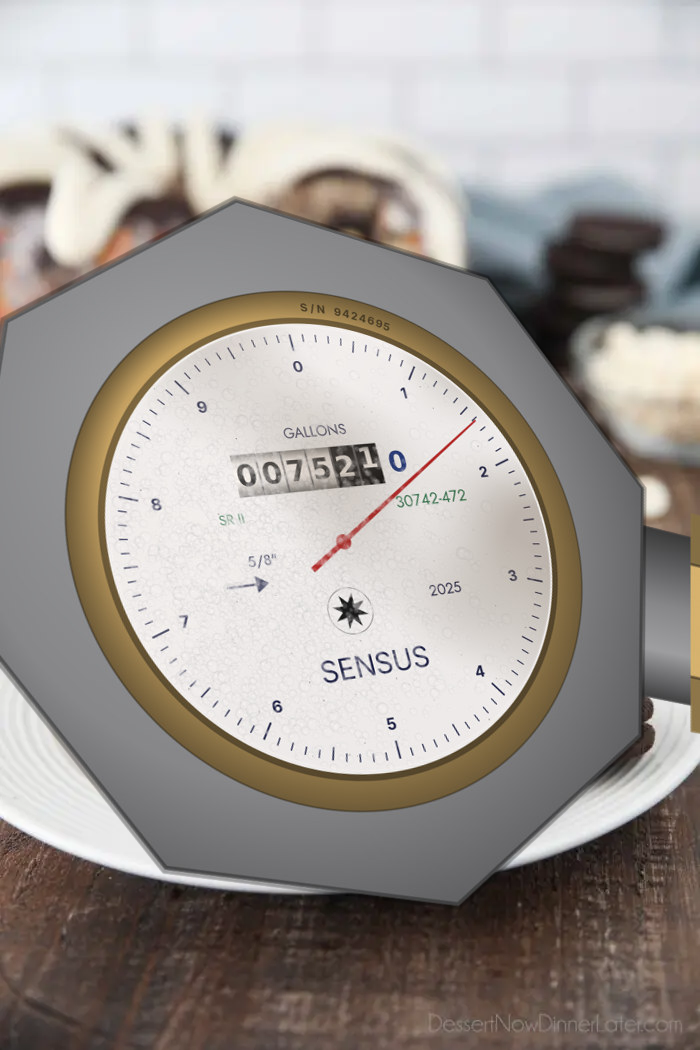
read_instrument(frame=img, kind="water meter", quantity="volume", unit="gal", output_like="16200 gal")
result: 75211.6 gal
